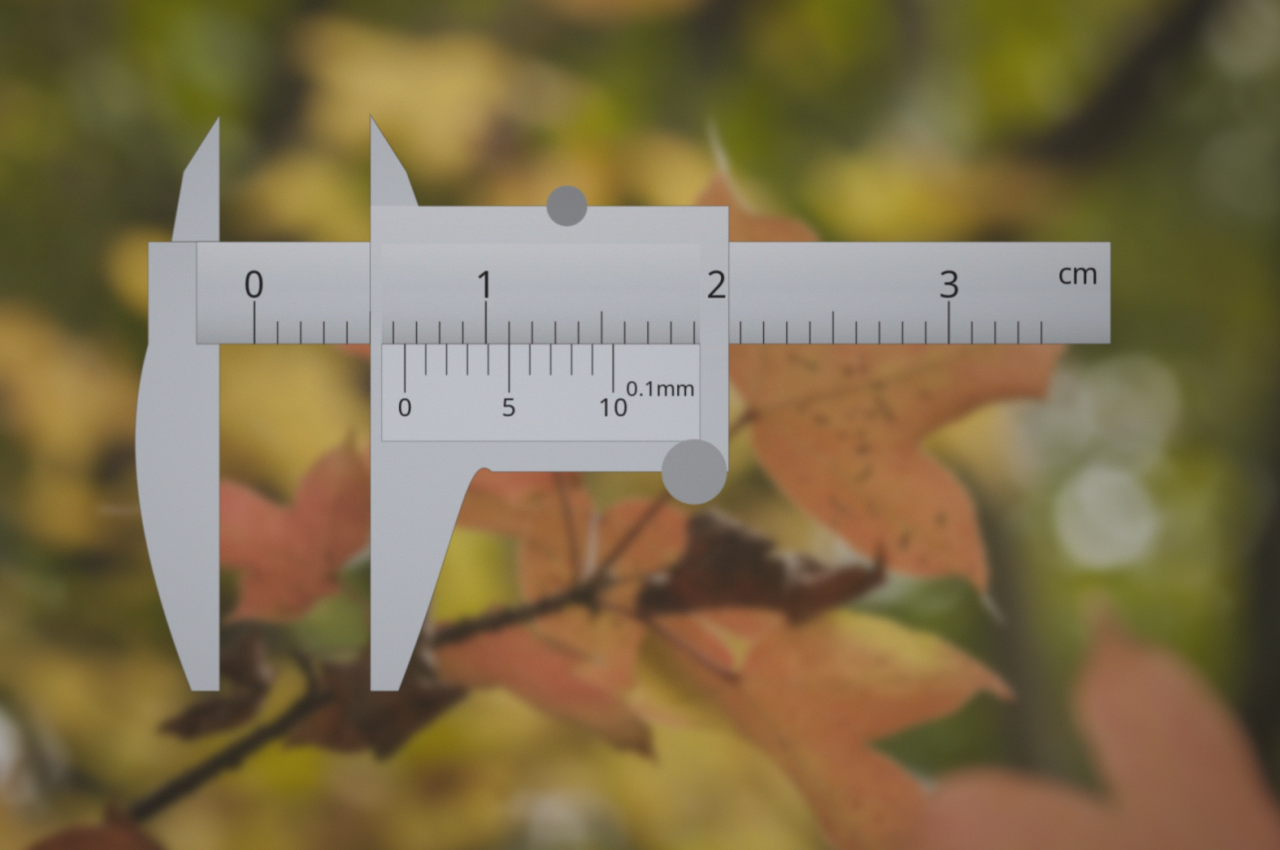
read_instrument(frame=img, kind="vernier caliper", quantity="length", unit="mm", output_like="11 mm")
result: 6.5 mm
